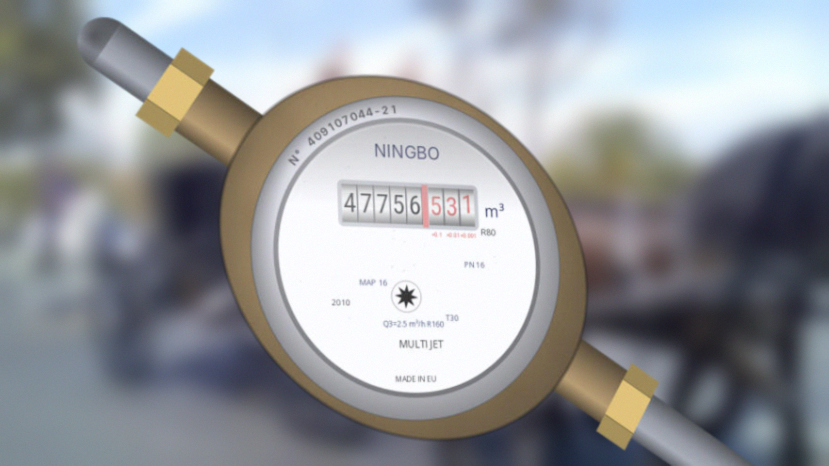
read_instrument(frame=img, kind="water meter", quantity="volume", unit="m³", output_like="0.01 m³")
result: 47756.531 m³
